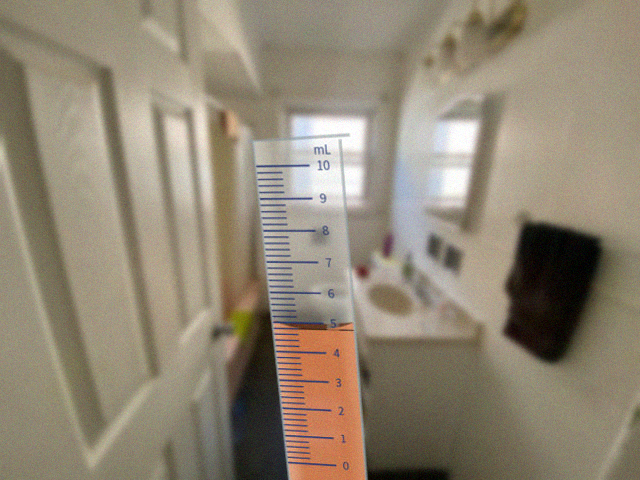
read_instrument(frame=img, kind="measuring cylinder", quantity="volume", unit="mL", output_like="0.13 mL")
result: 4.8 mL
